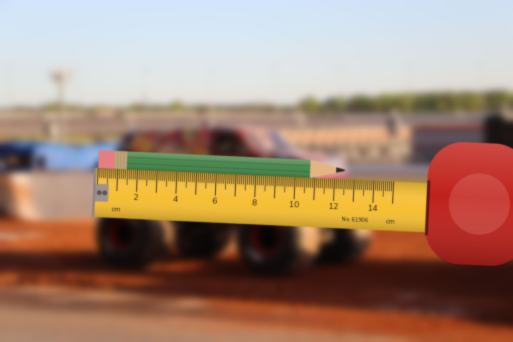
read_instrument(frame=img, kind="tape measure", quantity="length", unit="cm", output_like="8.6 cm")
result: 12.5 cm
